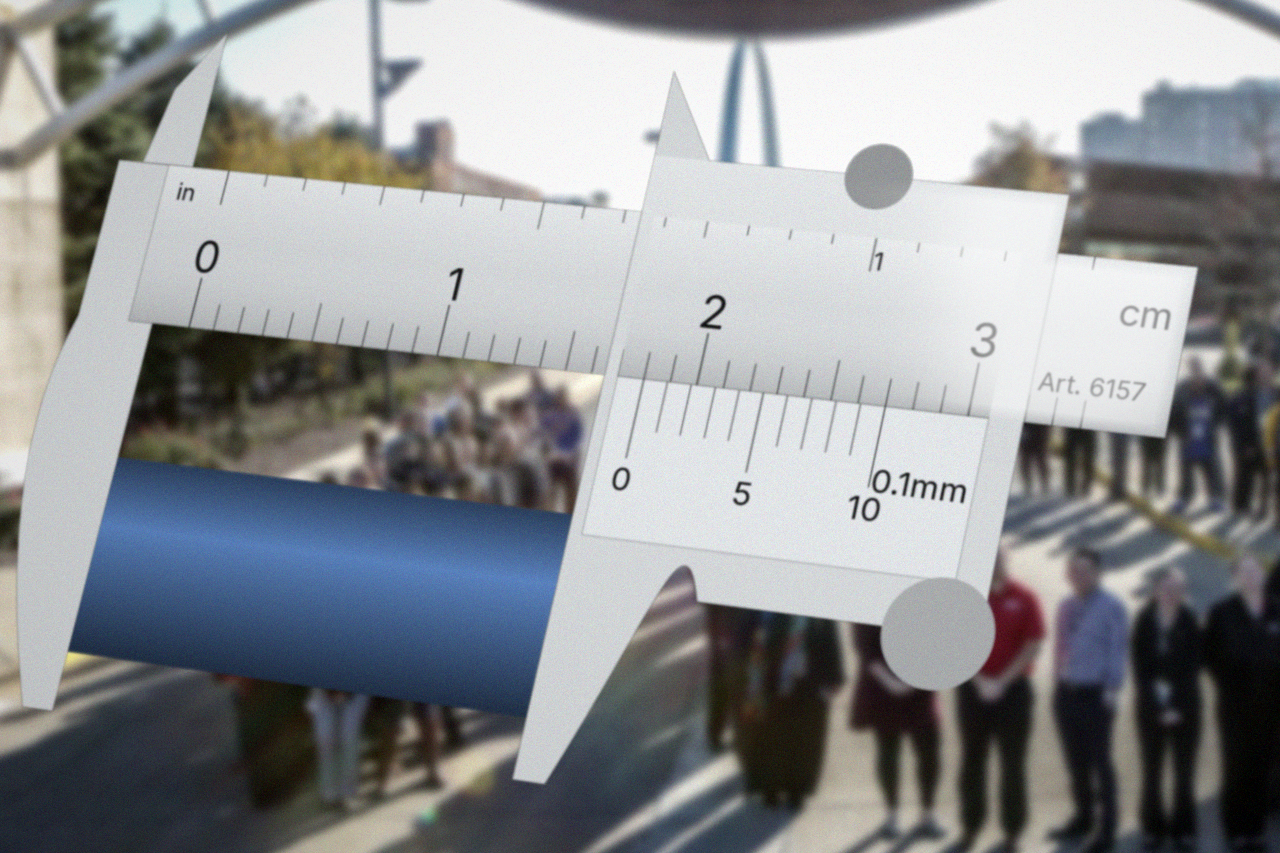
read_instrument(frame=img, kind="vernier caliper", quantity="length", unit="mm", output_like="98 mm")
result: 18.0 mm
